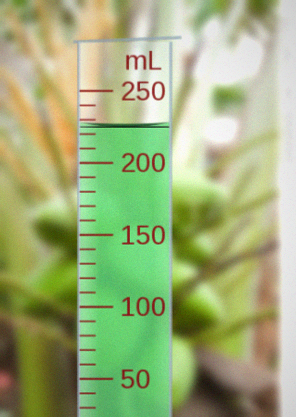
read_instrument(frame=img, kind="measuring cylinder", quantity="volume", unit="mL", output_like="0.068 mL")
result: 225 mL
